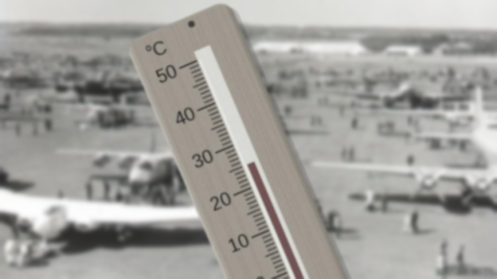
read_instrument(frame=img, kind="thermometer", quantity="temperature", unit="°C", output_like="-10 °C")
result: 25 °C
